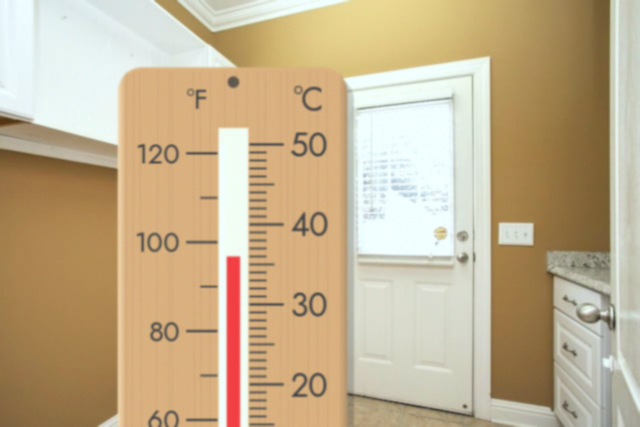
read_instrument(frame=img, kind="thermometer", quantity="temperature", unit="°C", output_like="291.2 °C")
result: 36 °C
